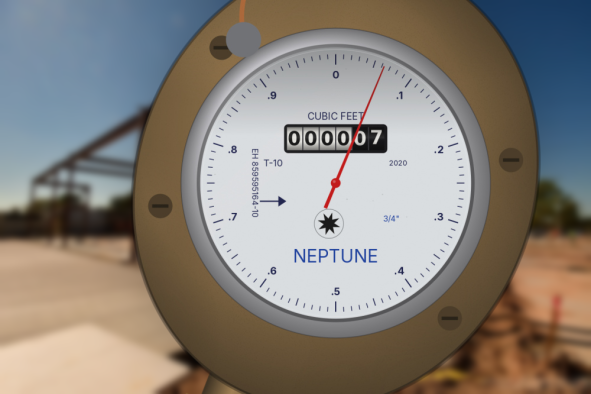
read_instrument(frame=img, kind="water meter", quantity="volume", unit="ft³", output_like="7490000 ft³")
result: 7.06 ft³
